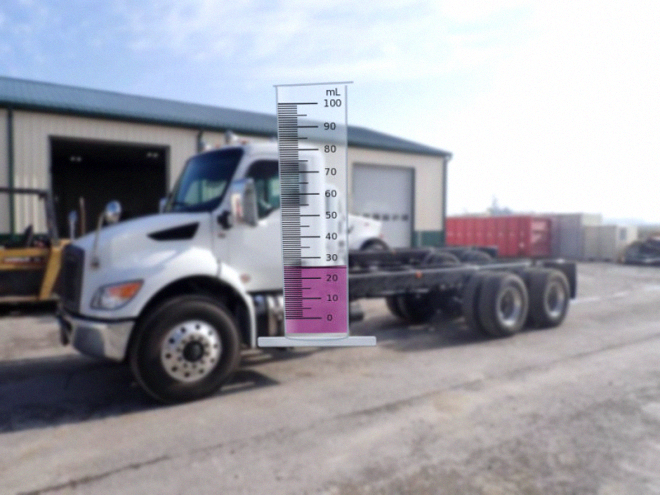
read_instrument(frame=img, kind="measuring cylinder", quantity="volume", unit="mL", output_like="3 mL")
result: 25 mL
